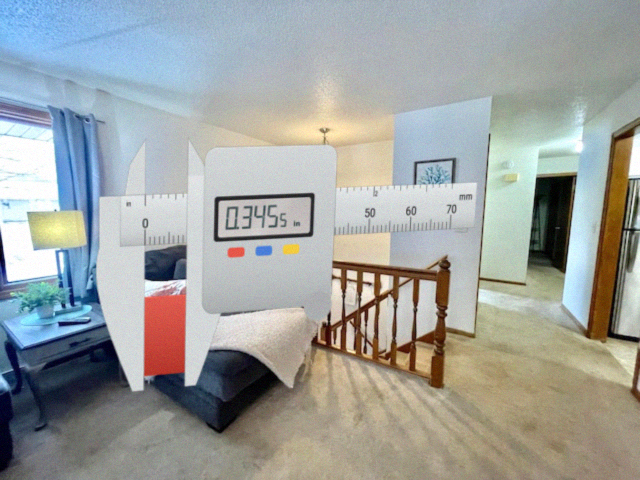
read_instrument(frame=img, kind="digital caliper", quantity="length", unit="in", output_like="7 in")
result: 0.3455 in
